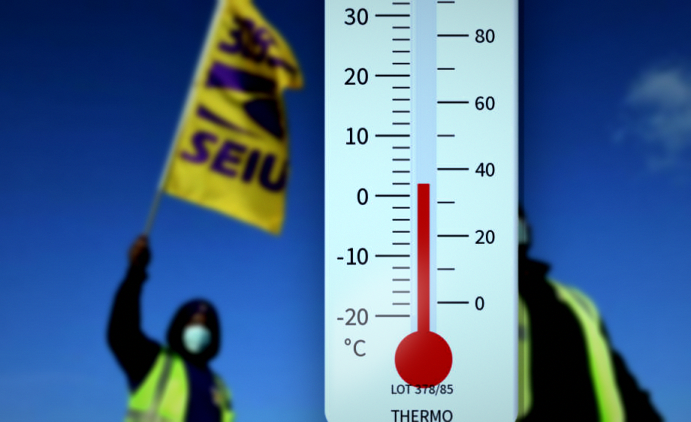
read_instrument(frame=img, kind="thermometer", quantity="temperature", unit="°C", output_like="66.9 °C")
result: 2 °C
